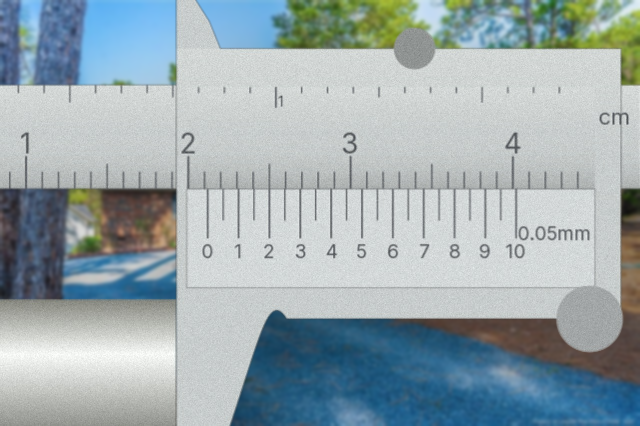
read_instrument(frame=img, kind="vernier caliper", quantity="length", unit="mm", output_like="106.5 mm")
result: 21.2 mm
